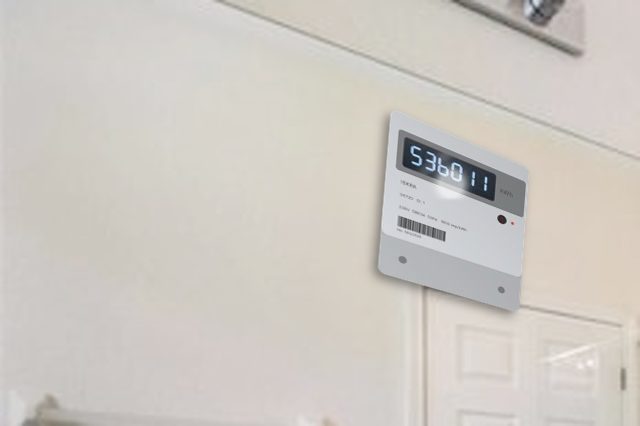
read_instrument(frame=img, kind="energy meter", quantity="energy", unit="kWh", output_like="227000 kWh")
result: 536011 kWh
